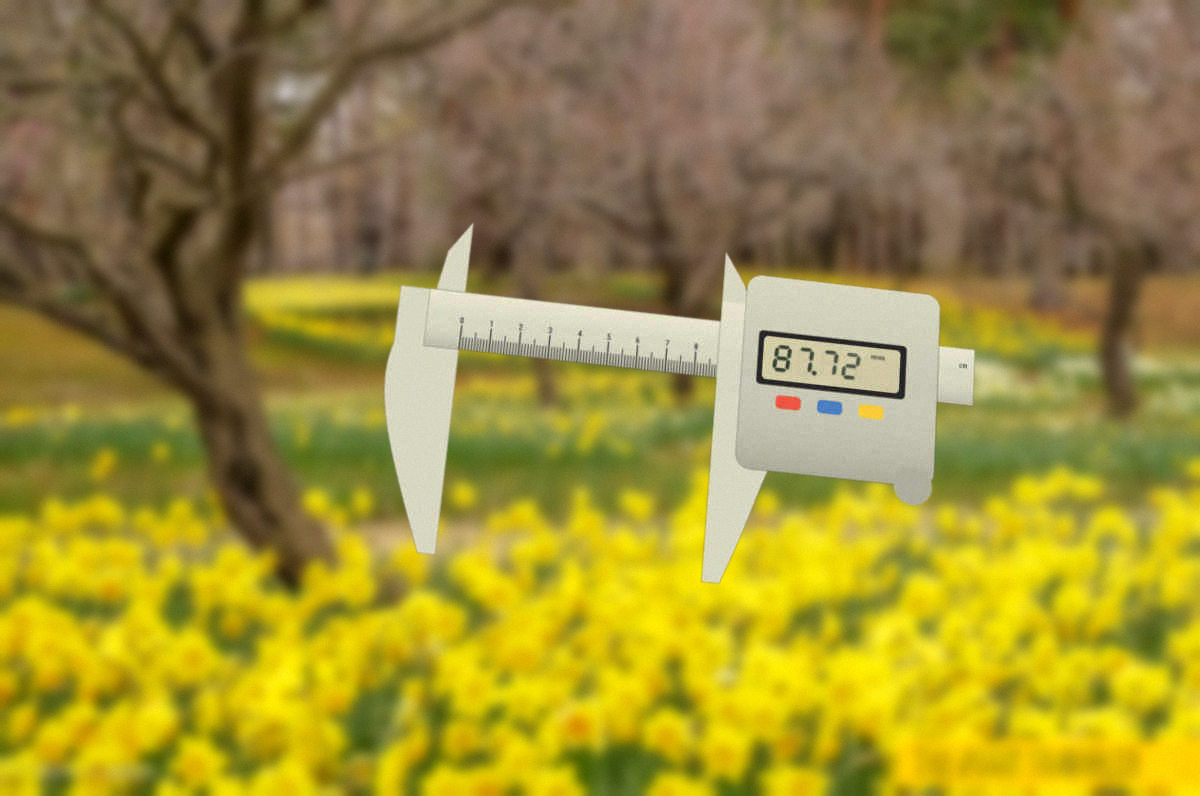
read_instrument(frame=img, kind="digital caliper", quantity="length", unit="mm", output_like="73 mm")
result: 87.72 mm
